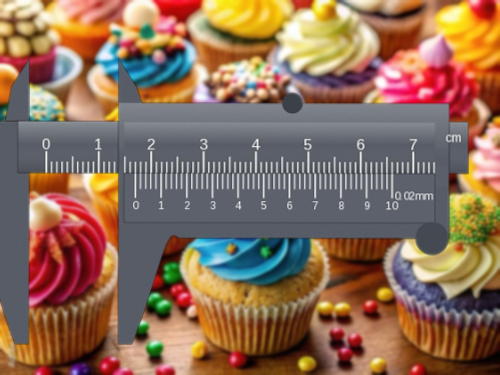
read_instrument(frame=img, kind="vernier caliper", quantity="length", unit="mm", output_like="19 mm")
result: 17.0 mm
